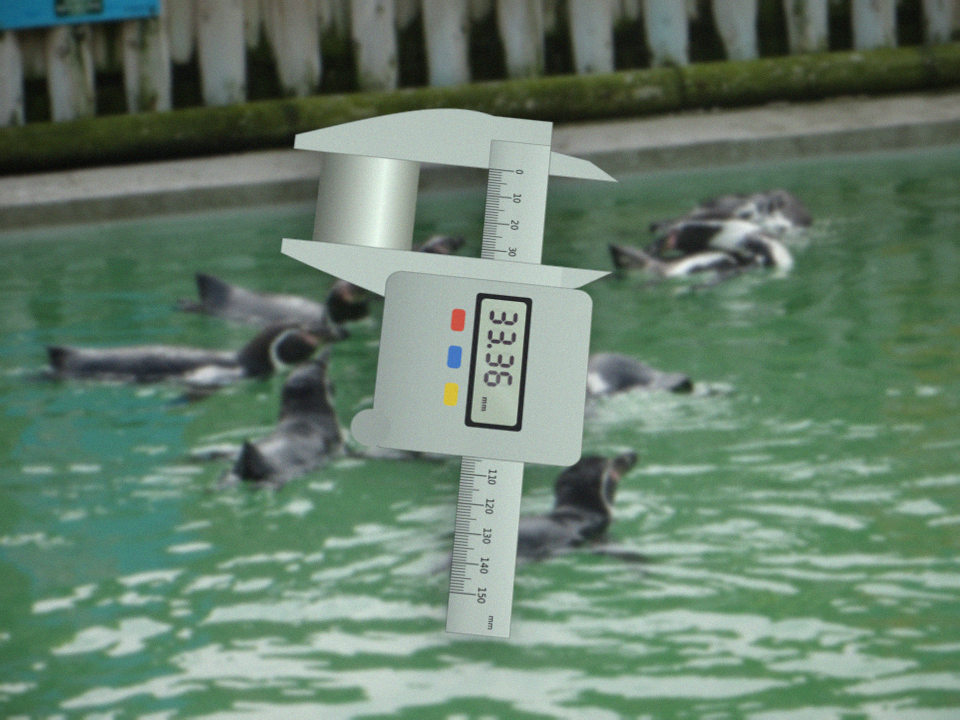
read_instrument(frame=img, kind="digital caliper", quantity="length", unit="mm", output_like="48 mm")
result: 33.36 mm
